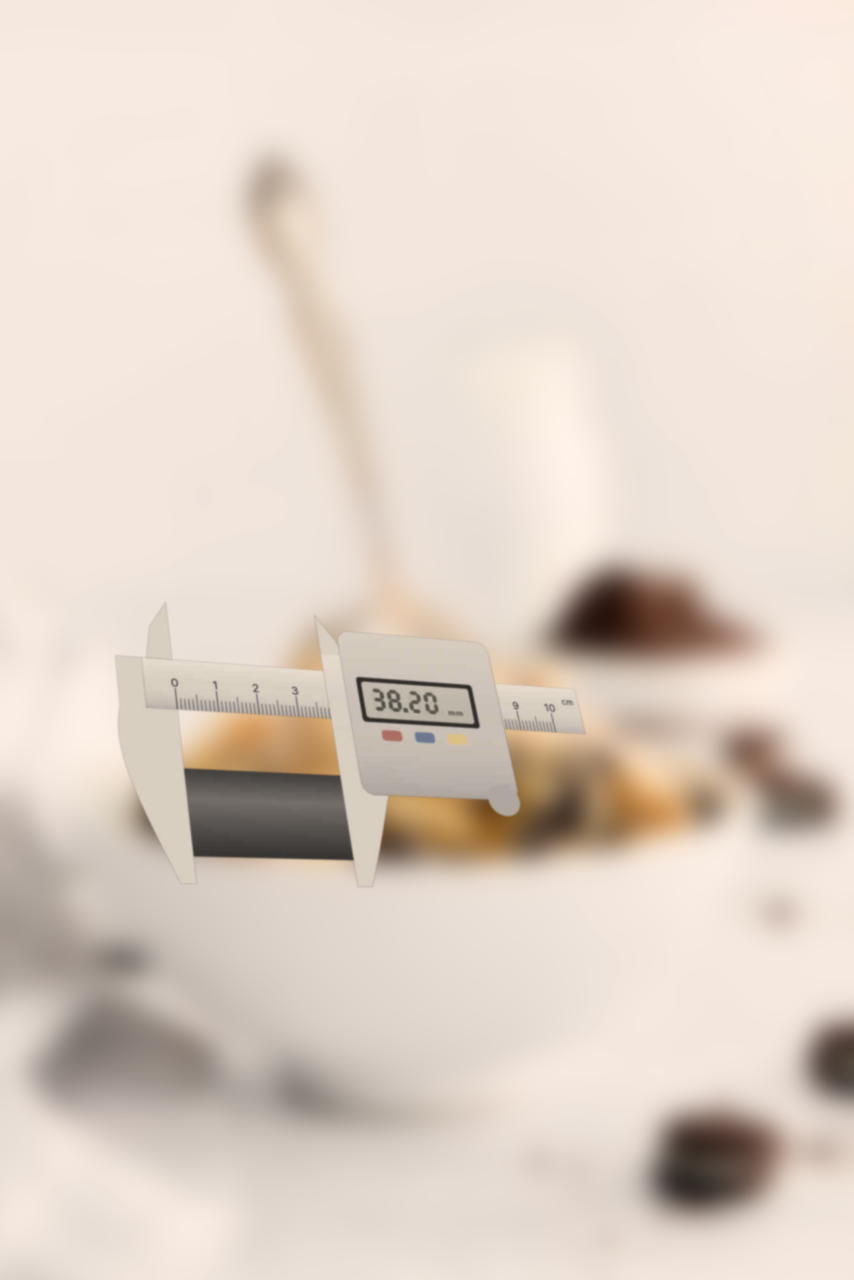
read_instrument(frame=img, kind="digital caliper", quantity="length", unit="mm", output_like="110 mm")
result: 38.20 mm
